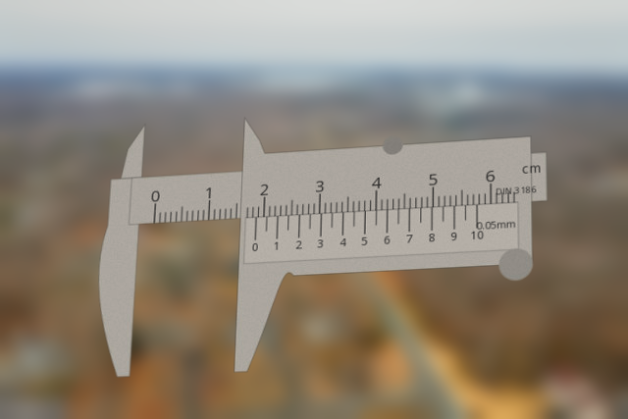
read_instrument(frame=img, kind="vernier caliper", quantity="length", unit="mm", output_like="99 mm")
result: 18.6 mm
